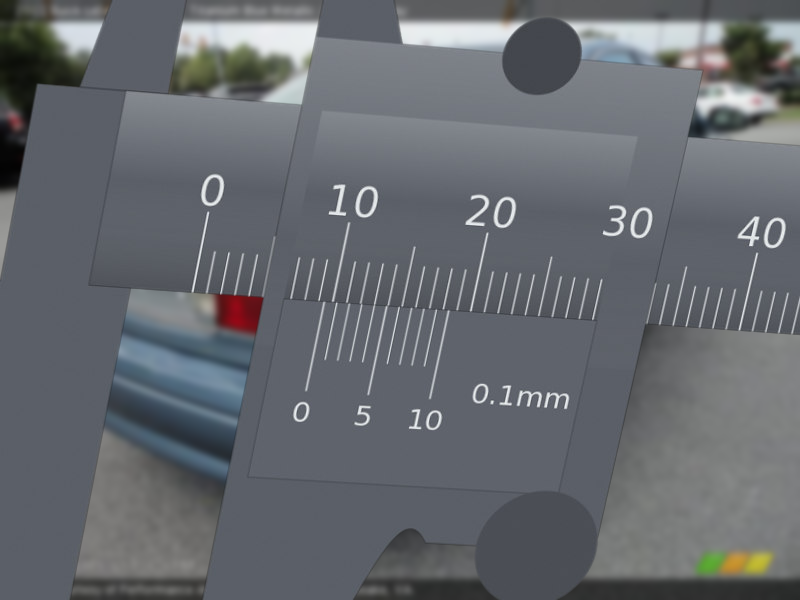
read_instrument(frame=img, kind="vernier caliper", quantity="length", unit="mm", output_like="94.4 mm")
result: 9.4 mm
